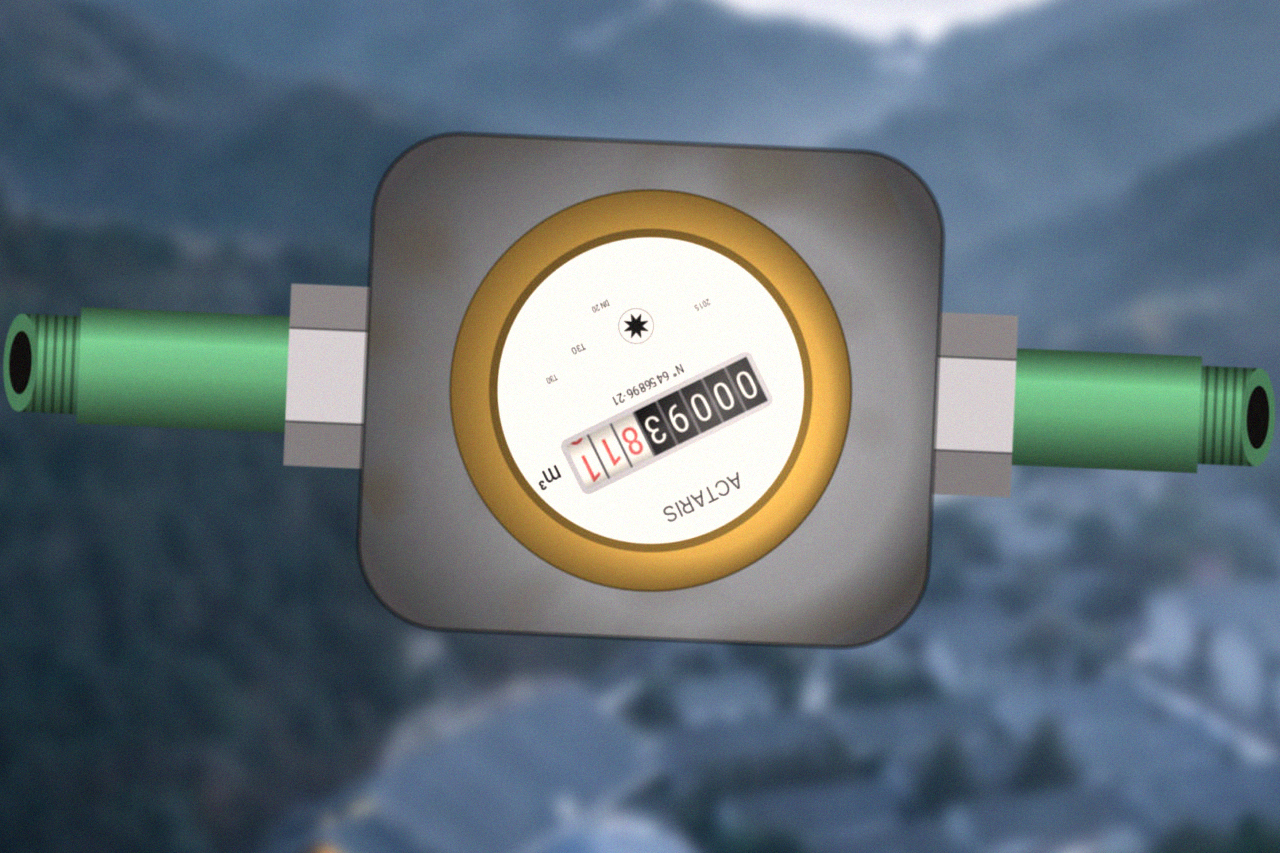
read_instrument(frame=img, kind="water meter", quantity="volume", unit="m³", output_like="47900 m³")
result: 93.811 m³
